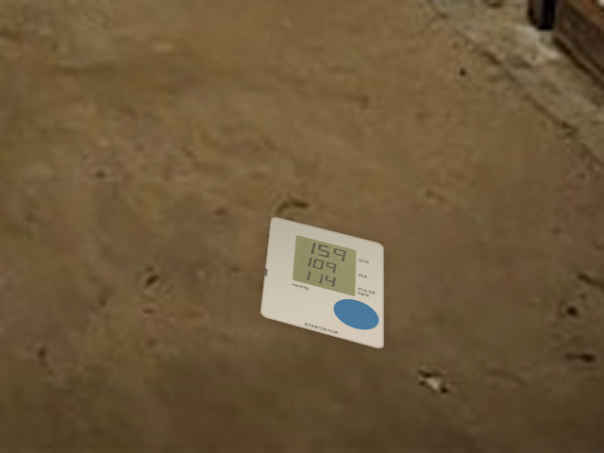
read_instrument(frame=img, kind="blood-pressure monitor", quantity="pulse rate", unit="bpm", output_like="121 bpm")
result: 114 bpm
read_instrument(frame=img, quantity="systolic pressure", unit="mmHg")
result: 159 mmHg
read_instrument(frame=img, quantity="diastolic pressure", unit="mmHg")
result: 109 mmHg
